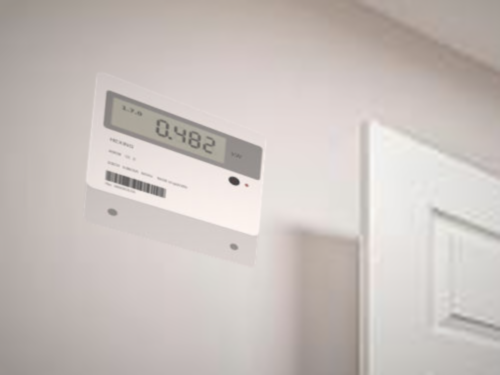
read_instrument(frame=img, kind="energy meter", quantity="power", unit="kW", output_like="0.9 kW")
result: 0.482 kW
